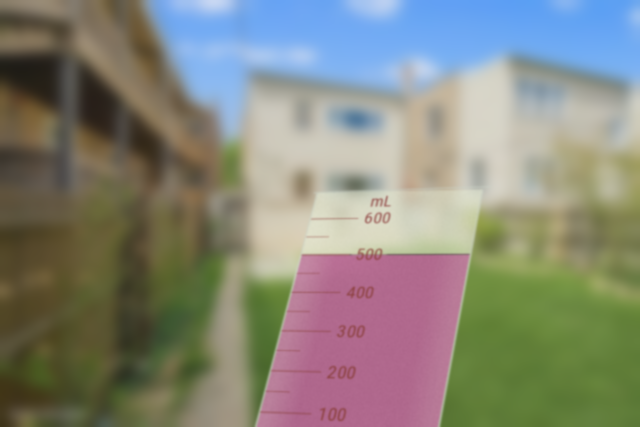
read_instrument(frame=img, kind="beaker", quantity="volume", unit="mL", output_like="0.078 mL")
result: 500 mL
